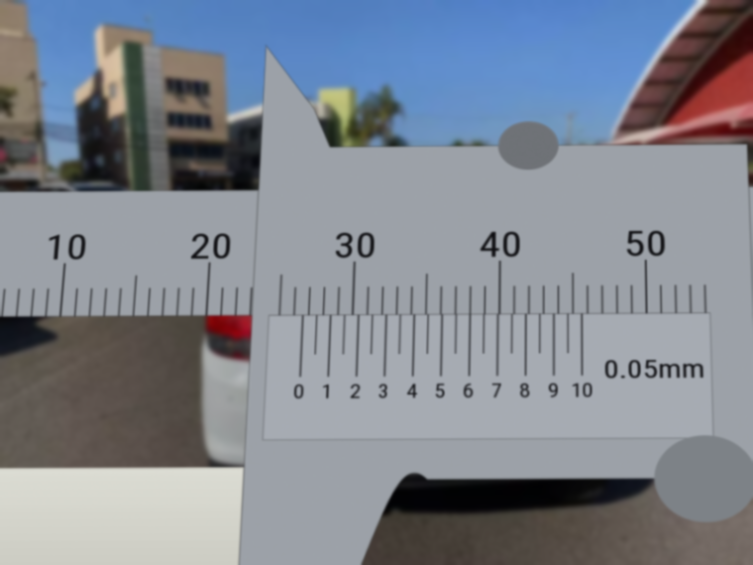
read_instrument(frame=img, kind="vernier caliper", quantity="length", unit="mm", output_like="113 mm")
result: 26.6 mm
